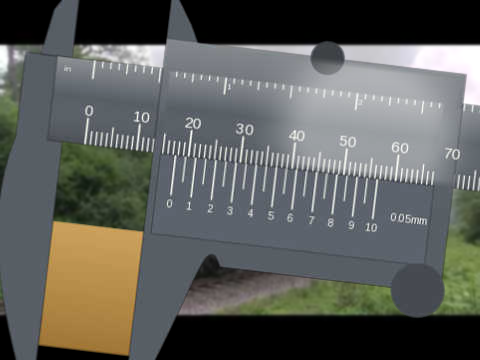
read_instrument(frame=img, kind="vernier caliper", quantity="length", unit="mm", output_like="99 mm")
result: 17.5 mm
